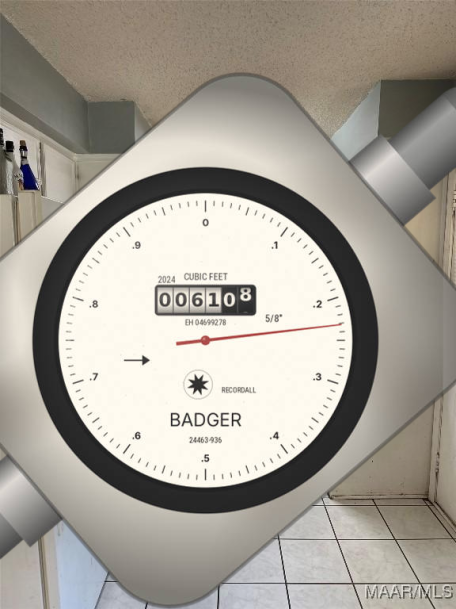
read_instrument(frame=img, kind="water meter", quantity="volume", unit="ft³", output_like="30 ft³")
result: 6108.23 ft³
